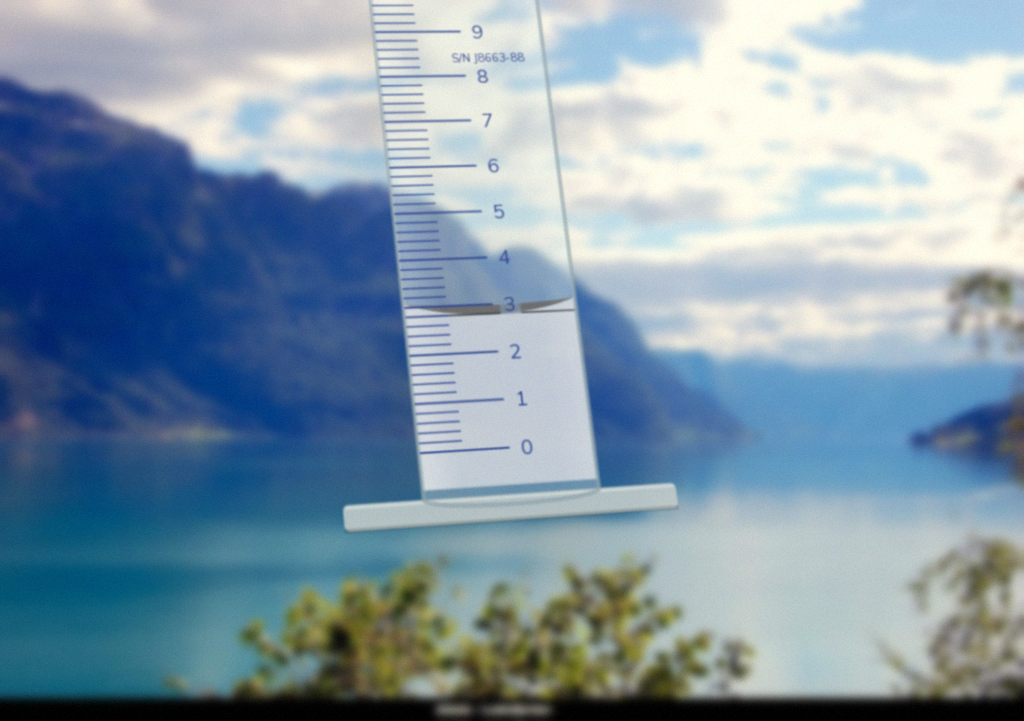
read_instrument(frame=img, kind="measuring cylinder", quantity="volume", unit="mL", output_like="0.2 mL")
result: 2.8 mL
